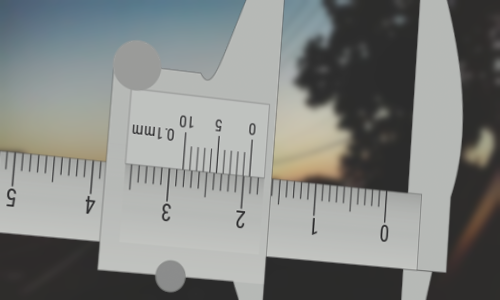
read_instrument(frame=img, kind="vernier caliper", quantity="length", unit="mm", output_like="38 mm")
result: 19.2 mm
